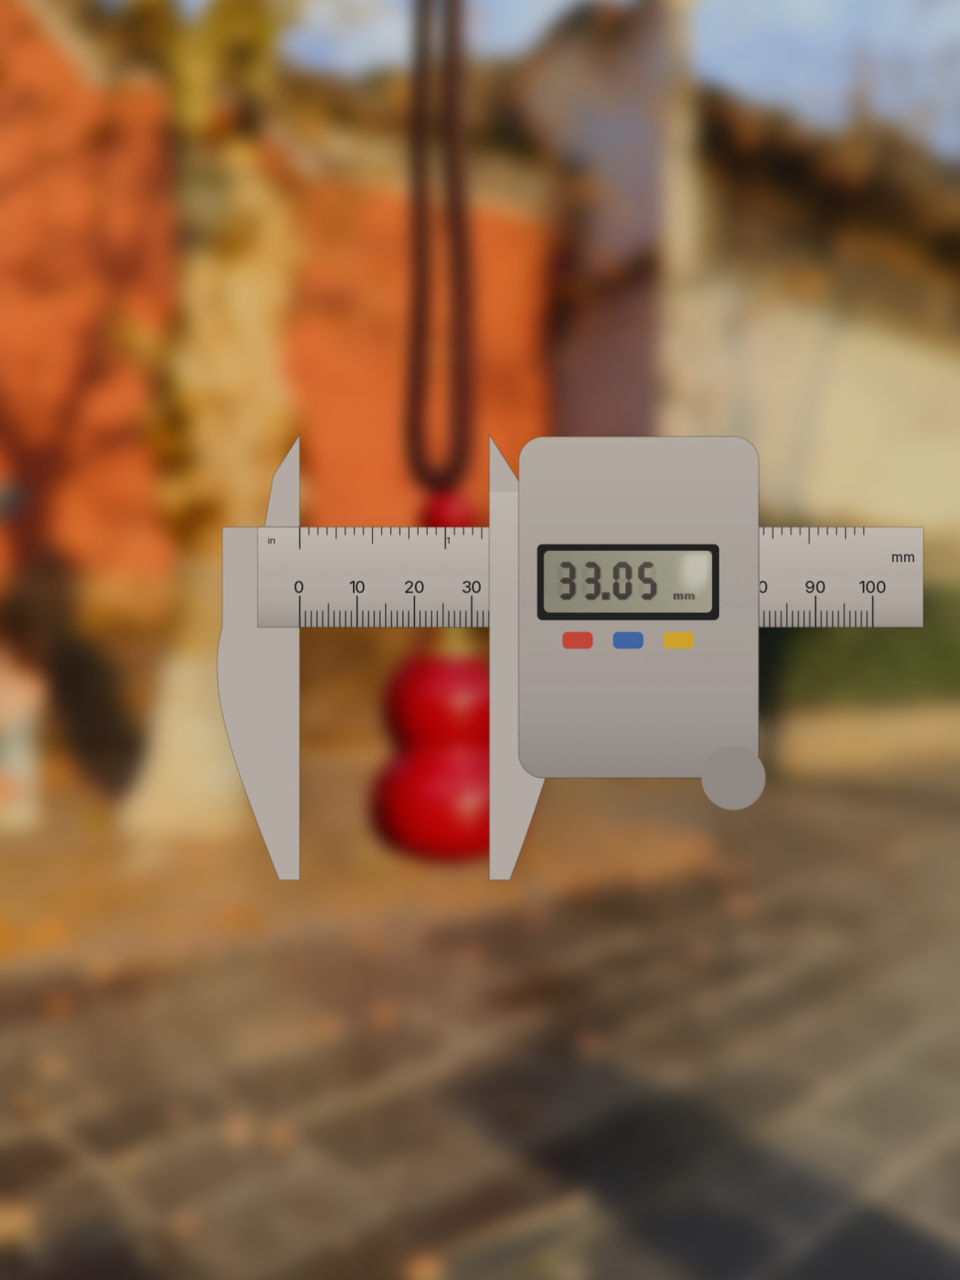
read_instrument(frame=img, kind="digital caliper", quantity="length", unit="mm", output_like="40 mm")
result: 33.05 mm
